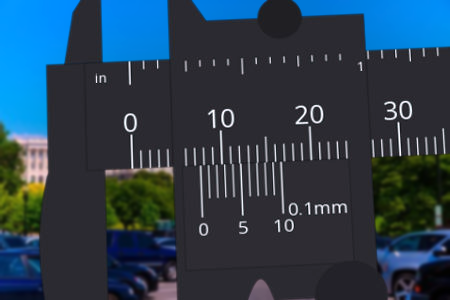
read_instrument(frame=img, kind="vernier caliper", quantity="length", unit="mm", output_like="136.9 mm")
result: 7.6 mm
